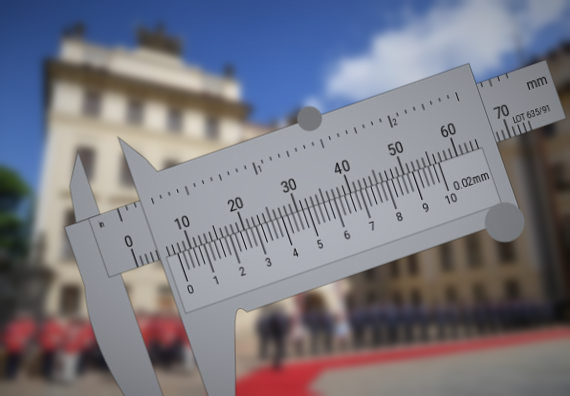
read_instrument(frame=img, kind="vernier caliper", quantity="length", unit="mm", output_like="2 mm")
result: 7.5 mm
